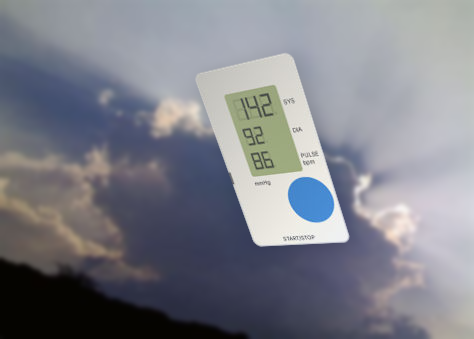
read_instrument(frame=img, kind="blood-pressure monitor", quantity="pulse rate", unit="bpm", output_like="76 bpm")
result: 86 bpm
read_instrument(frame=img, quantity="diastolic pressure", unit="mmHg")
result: 92 mmHg
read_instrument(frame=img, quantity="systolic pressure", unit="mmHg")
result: 142 mmHg
